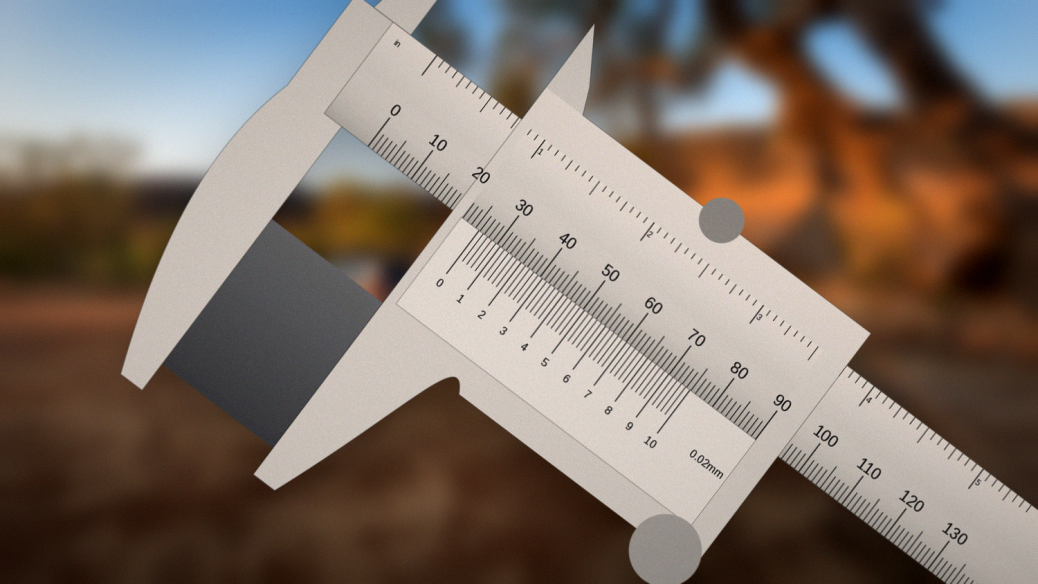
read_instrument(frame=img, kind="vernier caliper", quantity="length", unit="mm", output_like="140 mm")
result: 25.8 mm
